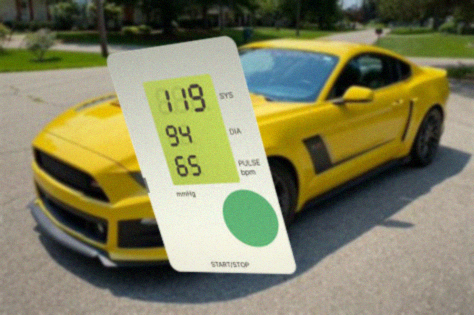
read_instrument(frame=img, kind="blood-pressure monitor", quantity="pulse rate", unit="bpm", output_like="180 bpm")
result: 65 bpm
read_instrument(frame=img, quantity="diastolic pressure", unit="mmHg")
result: 94 mmHg
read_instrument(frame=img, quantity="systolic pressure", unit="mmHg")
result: 119 mmHg
